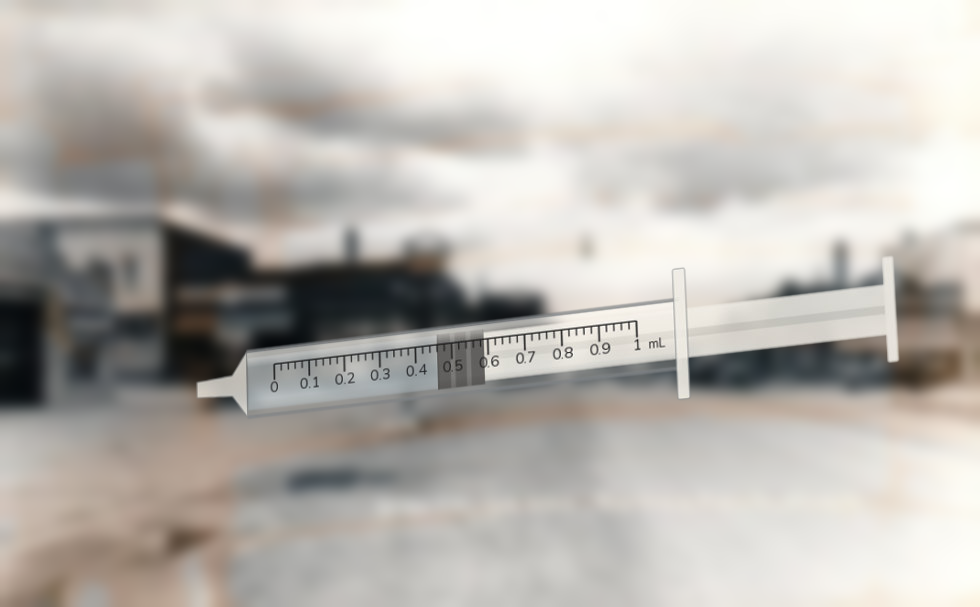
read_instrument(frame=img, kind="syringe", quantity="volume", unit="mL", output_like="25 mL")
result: 0.46 mL
